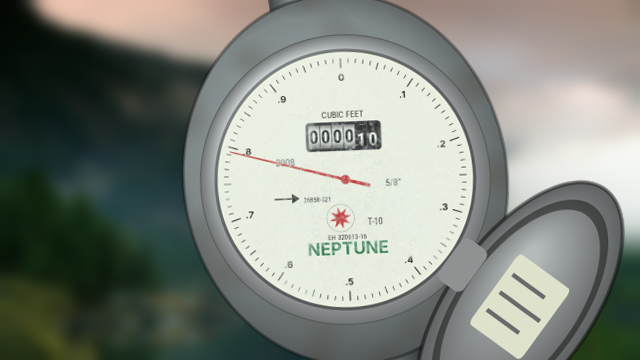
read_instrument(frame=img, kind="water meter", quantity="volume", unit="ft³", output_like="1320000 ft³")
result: 9.79 ft³
